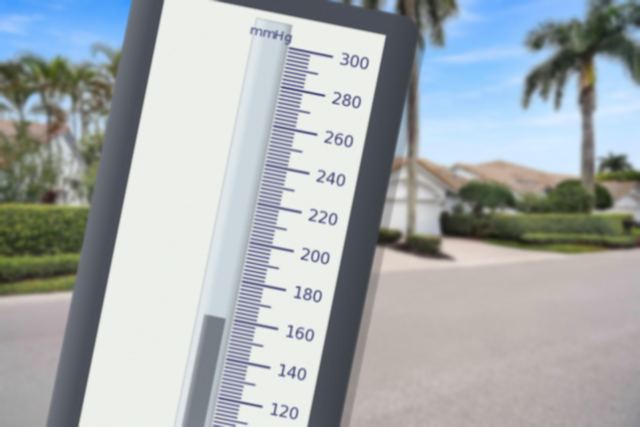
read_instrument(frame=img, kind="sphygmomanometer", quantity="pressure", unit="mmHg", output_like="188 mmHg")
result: 160 mmHg
